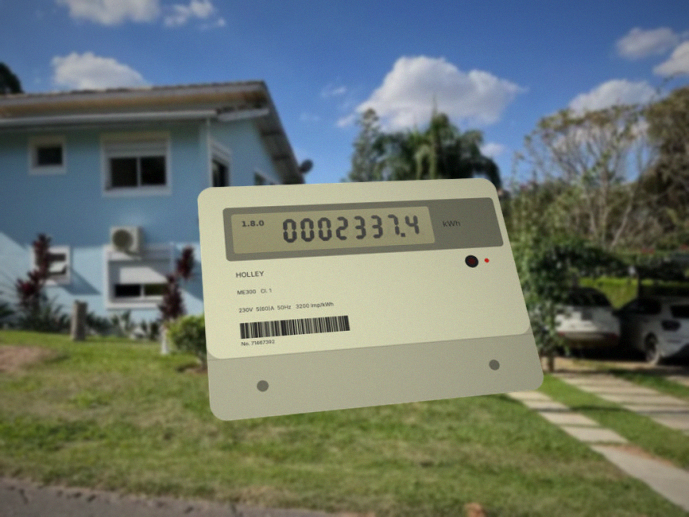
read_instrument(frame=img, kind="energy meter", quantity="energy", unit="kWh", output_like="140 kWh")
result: 2337.4 kWh
